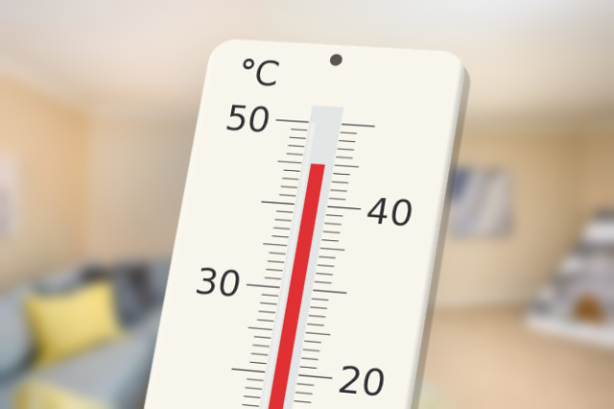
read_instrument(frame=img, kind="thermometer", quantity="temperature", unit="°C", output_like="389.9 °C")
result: 45 °C
